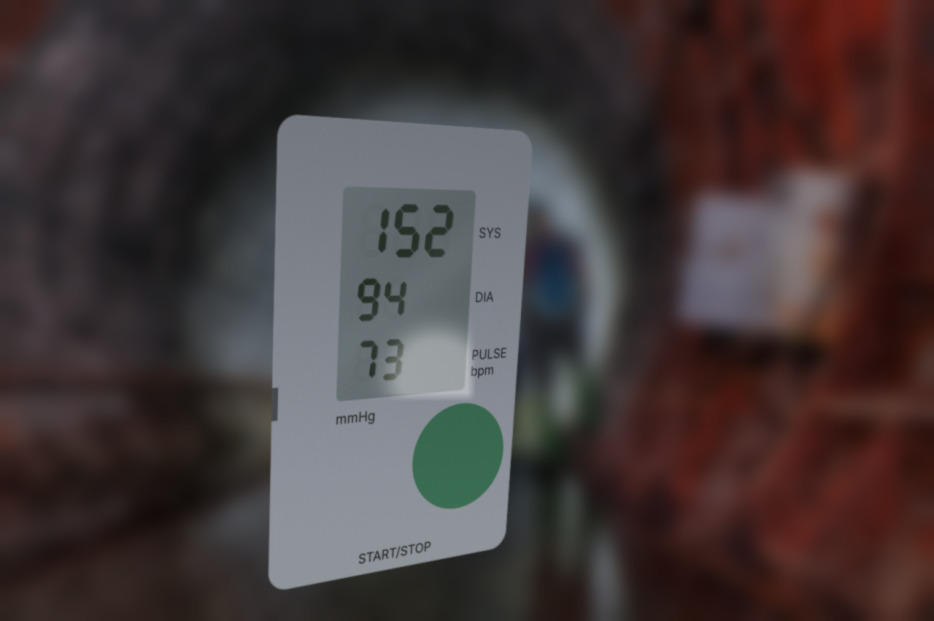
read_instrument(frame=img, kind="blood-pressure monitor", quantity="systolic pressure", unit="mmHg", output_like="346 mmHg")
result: 152 mmHg
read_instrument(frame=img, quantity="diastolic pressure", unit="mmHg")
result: 94 mmHg
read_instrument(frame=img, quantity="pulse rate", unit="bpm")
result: 73 bpm
